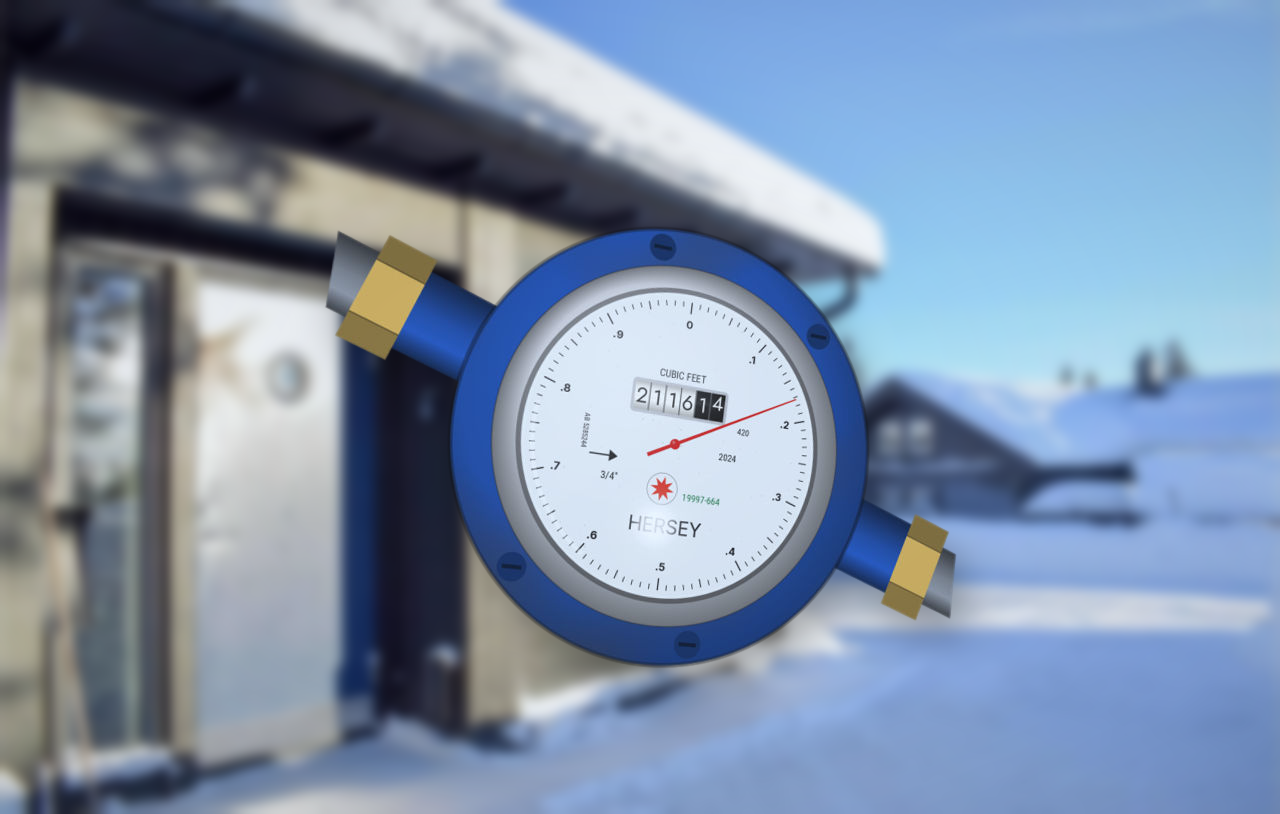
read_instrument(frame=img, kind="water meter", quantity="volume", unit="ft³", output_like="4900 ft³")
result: 211614.17 ft³
